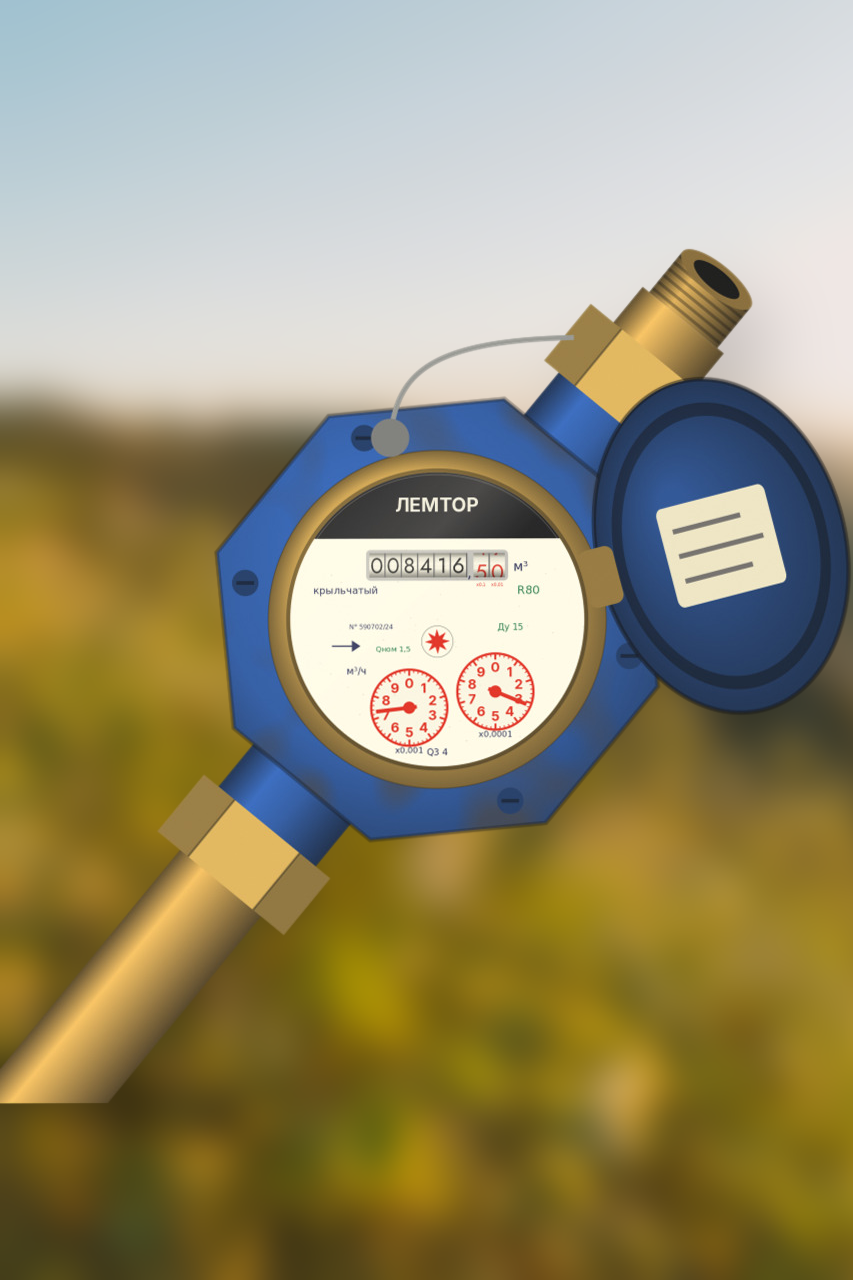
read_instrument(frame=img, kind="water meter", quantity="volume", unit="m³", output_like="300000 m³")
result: 8416.4973 m³
